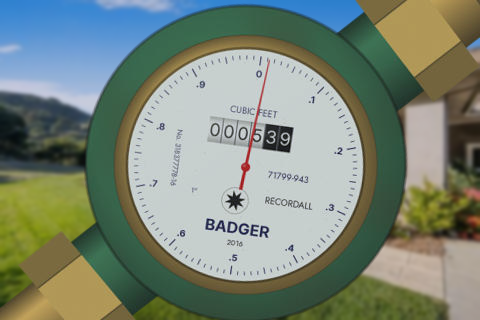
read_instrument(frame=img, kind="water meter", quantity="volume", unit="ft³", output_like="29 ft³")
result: 539.01 ft³
